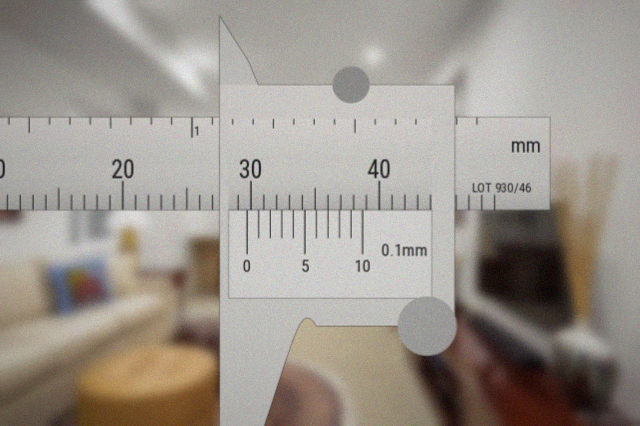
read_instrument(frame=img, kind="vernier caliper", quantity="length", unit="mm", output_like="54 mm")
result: 29.7 mm
